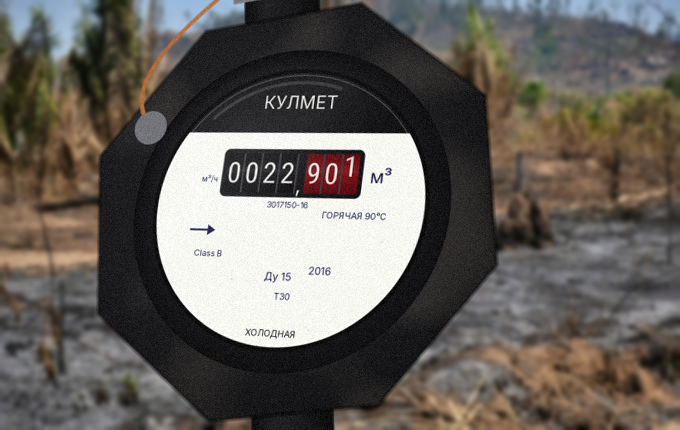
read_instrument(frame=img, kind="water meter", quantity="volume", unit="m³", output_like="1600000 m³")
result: 22.901 m³
